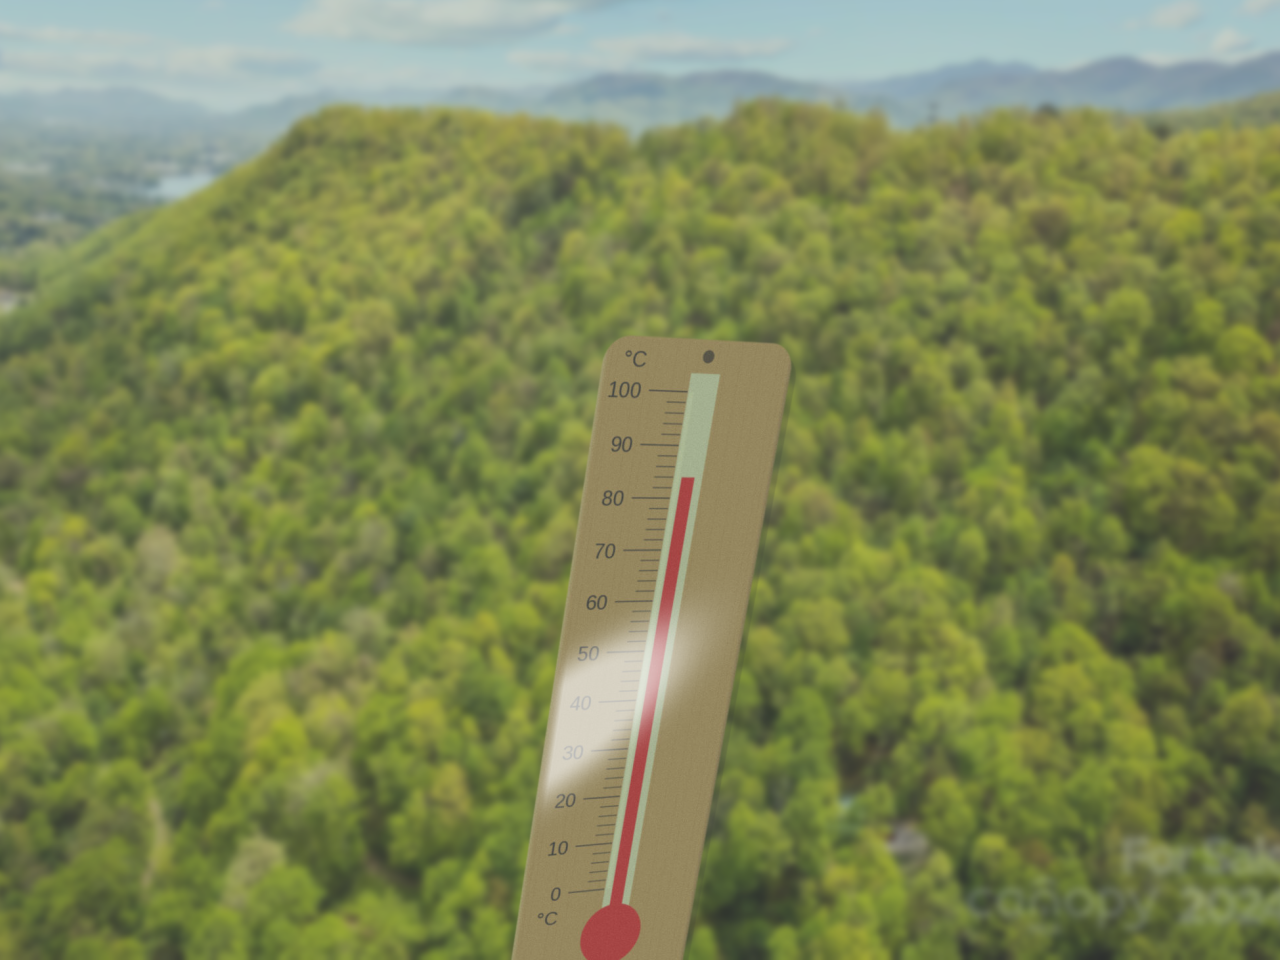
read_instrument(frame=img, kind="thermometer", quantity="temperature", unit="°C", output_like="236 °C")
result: 84 °C
